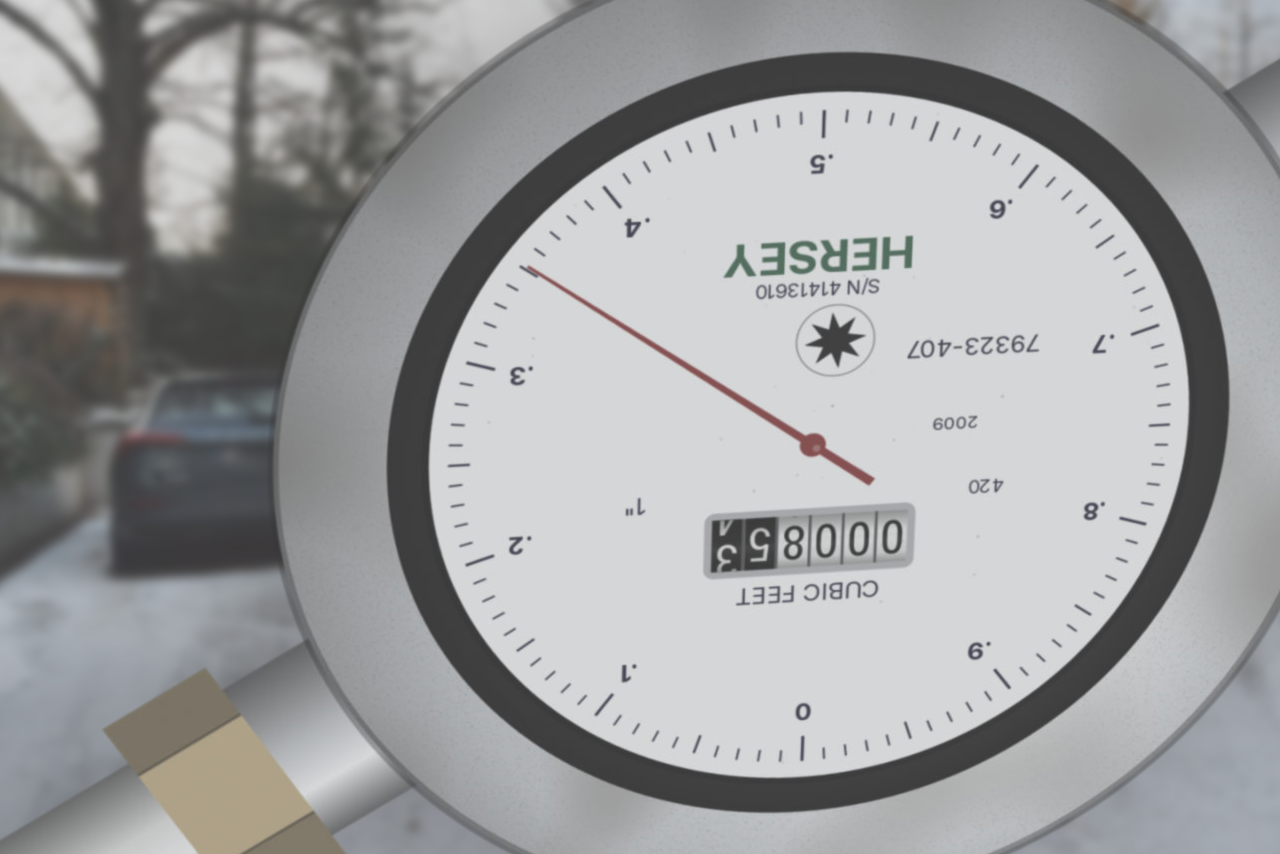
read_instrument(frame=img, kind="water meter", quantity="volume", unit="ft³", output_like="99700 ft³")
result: 853.35 ft³
